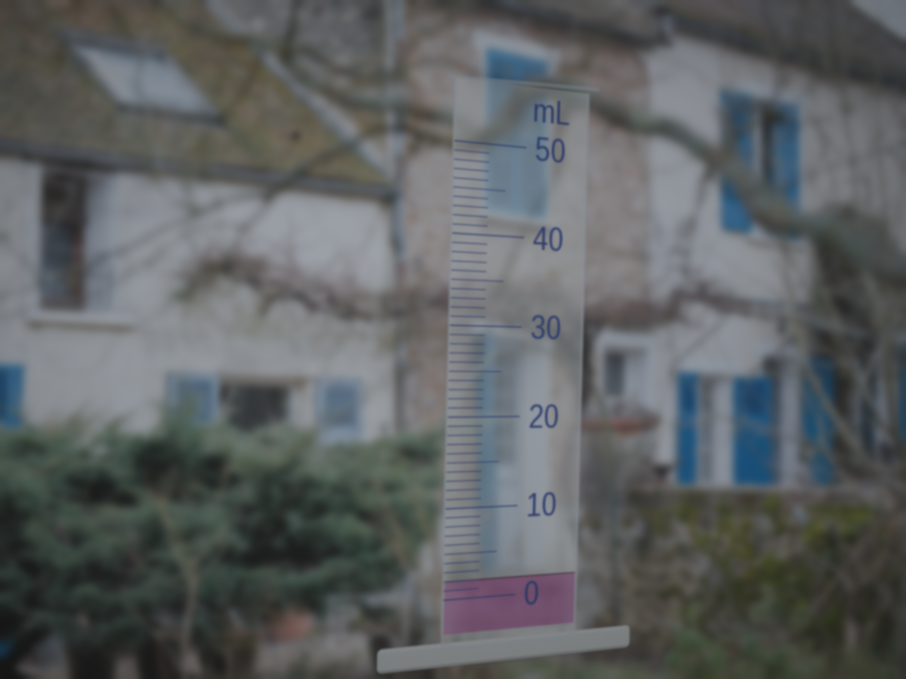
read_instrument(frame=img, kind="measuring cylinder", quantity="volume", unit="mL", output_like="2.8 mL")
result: 2 mL
